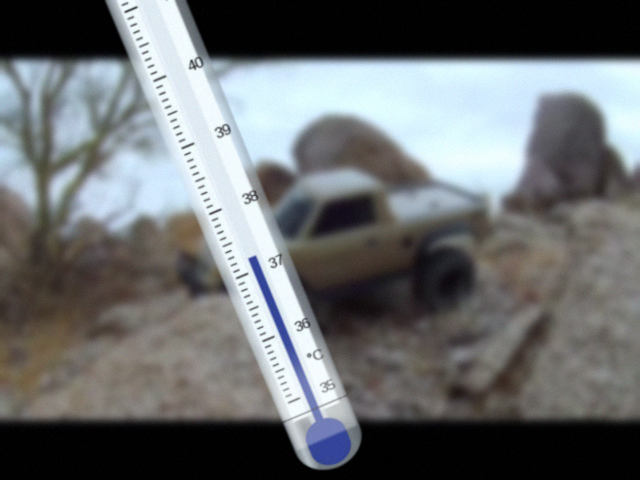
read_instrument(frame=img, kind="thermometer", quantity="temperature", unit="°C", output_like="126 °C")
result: 37.2 °C
